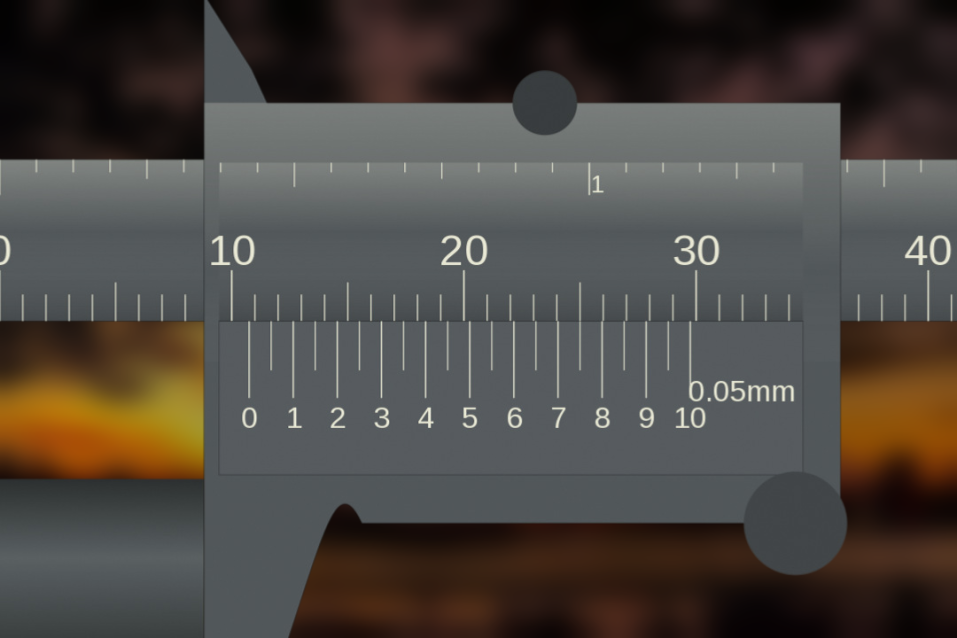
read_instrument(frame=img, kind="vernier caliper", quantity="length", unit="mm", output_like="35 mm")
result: 10.75 mm
